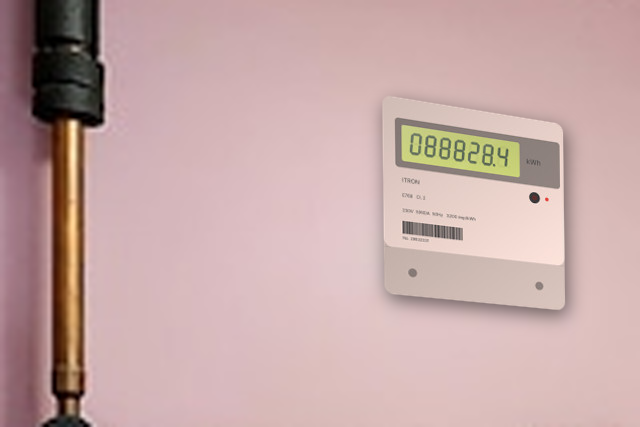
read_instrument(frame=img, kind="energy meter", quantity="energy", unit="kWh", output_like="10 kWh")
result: 88828.4 kWh
